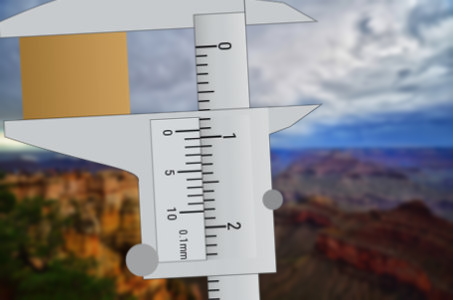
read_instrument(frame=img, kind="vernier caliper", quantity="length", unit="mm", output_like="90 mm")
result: 9.2 mm
